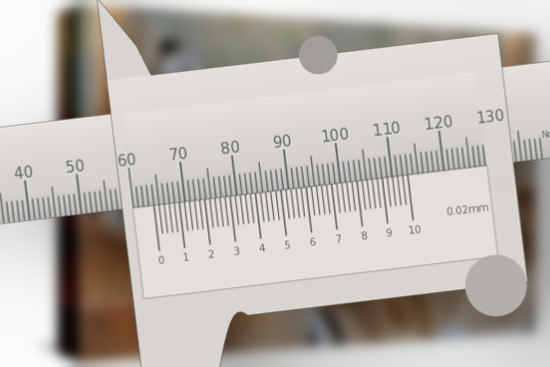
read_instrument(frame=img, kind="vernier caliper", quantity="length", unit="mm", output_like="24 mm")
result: 64.0 mm
